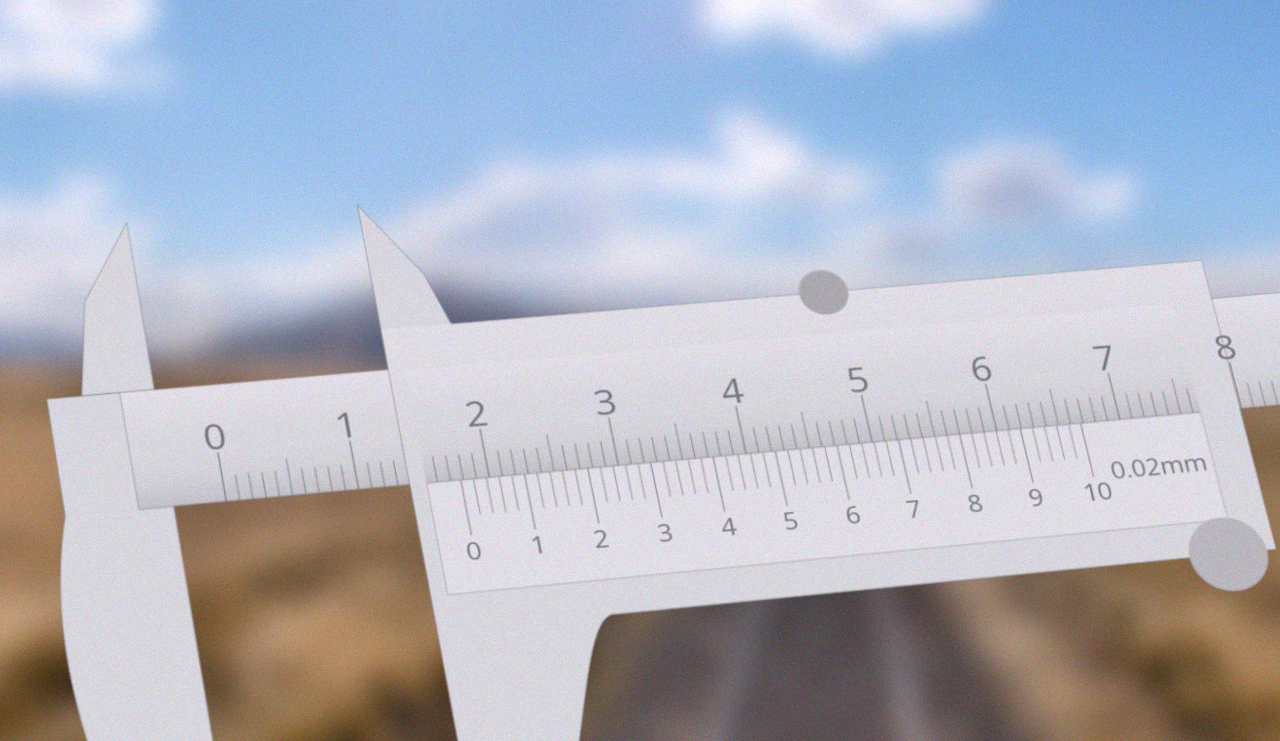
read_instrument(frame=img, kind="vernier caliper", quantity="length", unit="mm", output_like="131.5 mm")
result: 17.8 mm
